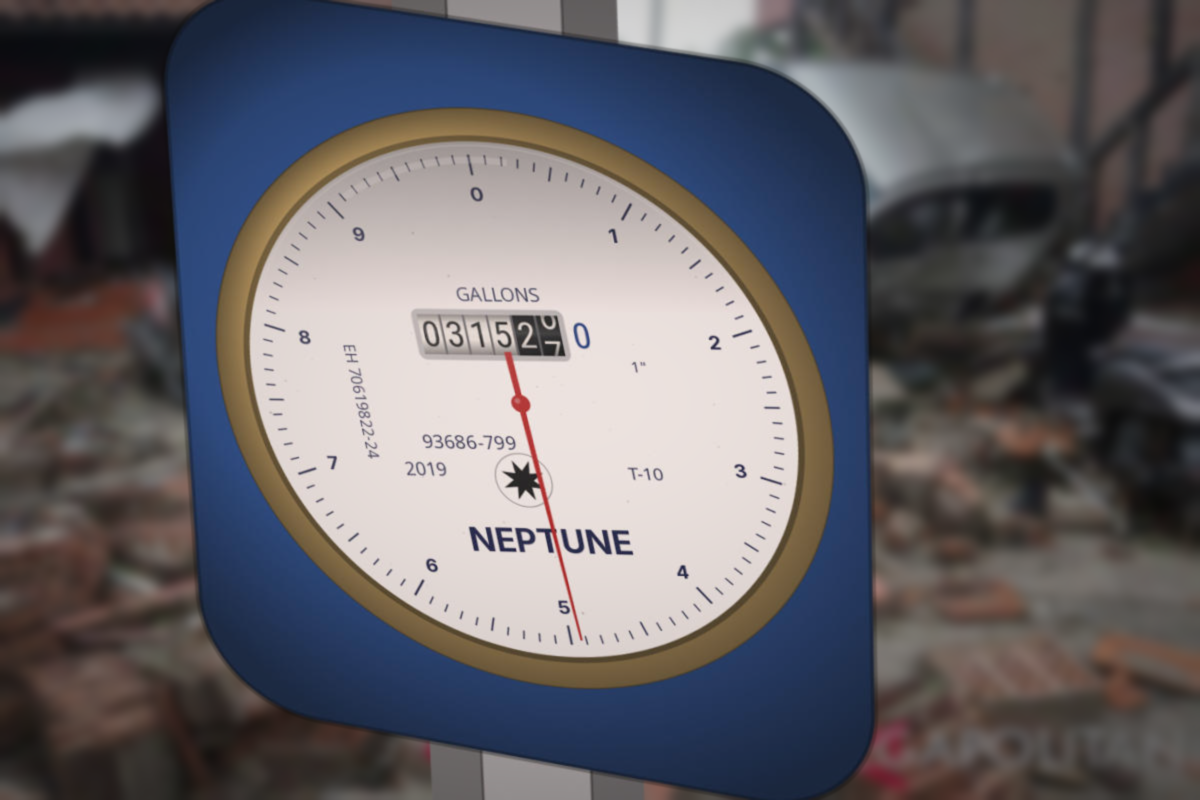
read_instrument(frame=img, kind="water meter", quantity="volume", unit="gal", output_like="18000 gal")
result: 315264.9 gal
